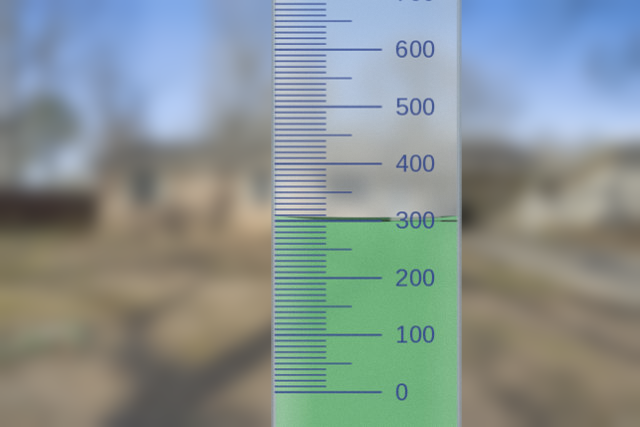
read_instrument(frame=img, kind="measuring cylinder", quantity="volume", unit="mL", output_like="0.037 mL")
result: 300 mL
